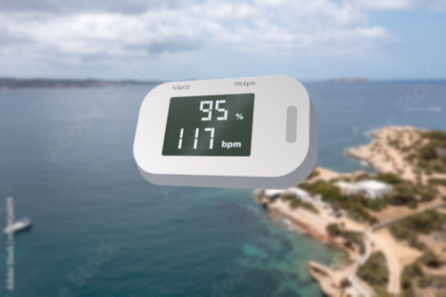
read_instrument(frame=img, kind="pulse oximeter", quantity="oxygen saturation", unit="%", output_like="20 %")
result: 95 %
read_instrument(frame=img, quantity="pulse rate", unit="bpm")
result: 117 bpm
